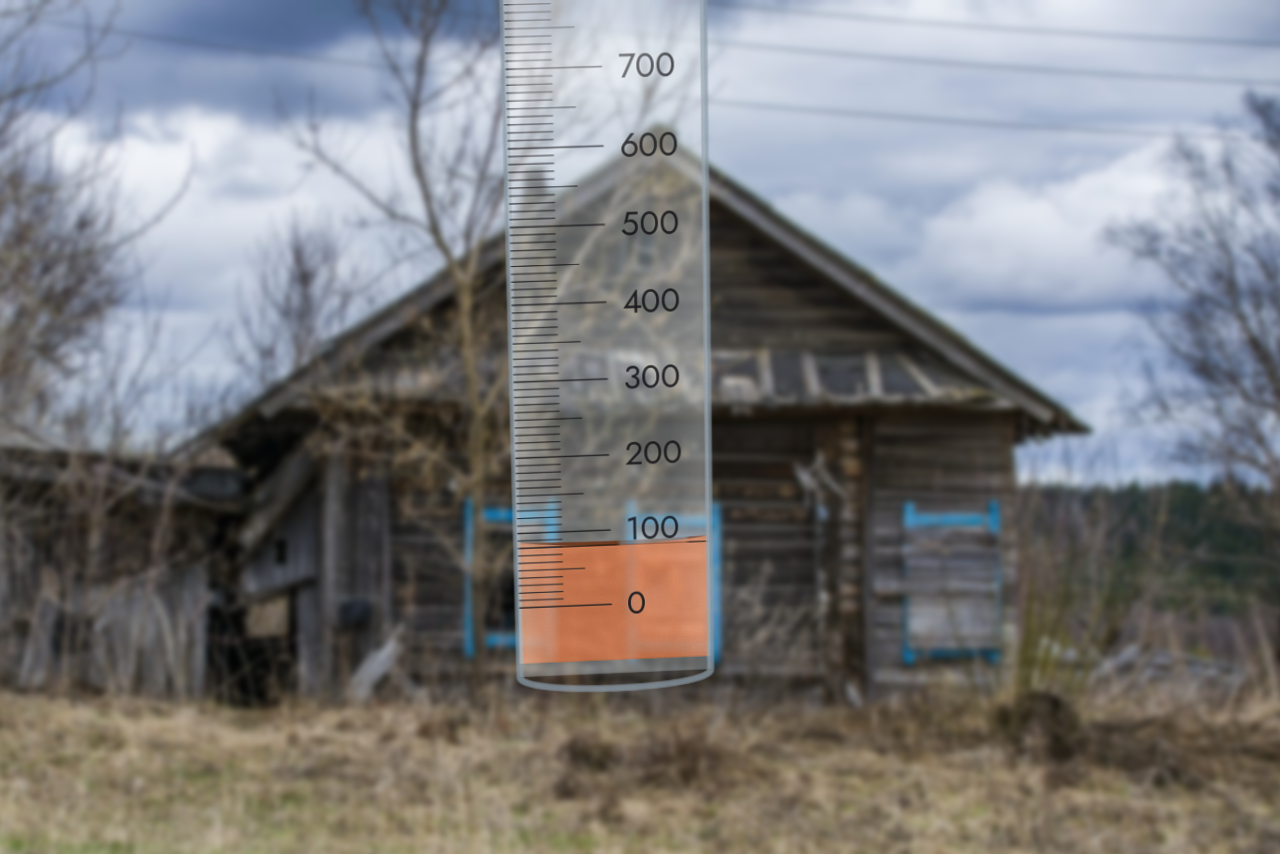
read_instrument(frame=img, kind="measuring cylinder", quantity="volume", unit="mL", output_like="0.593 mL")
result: 80 mL
